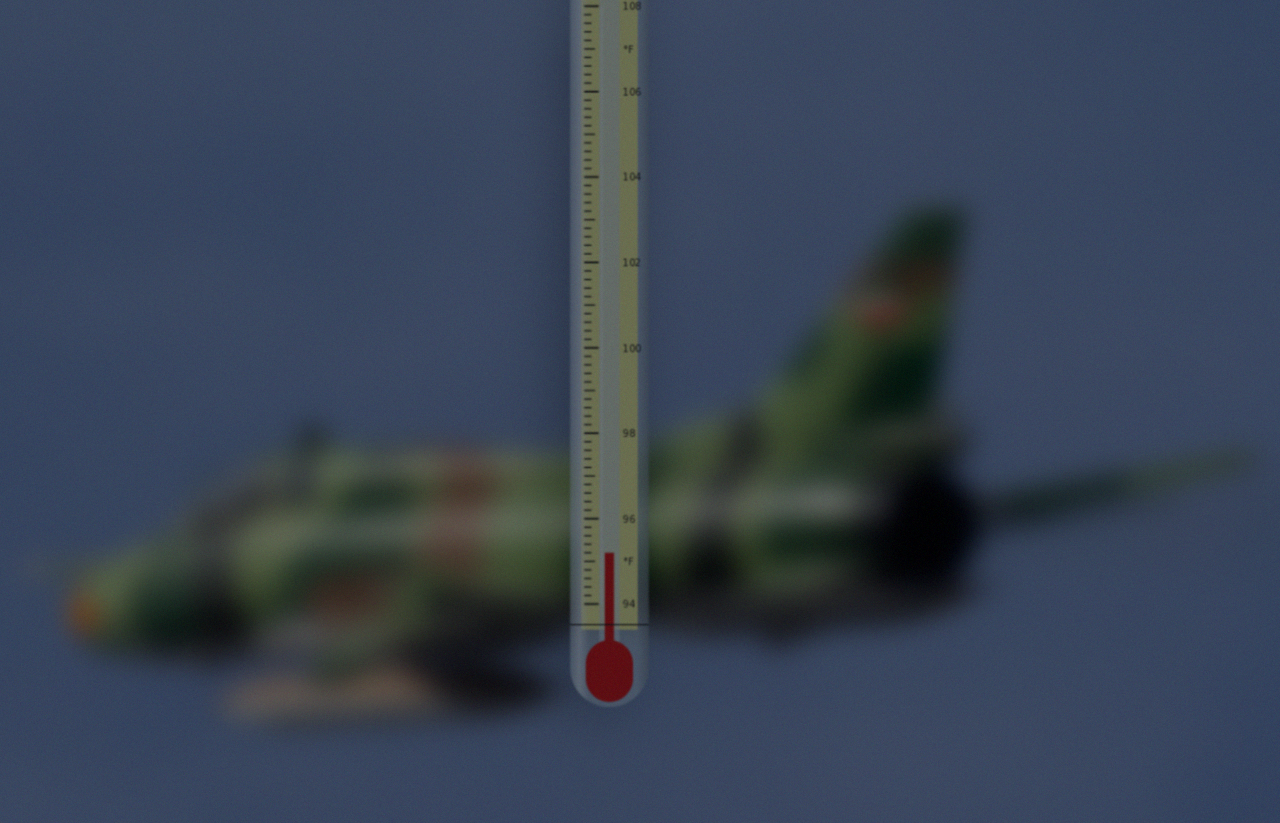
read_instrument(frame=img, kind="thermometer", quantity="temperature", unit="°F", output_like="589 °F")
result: 95.2 °F
